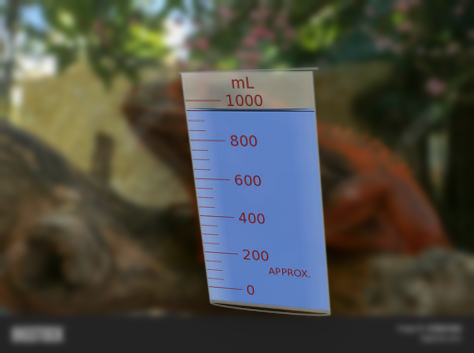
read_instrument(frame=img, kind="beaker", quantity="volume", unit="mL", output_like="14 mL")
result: 950 mL
